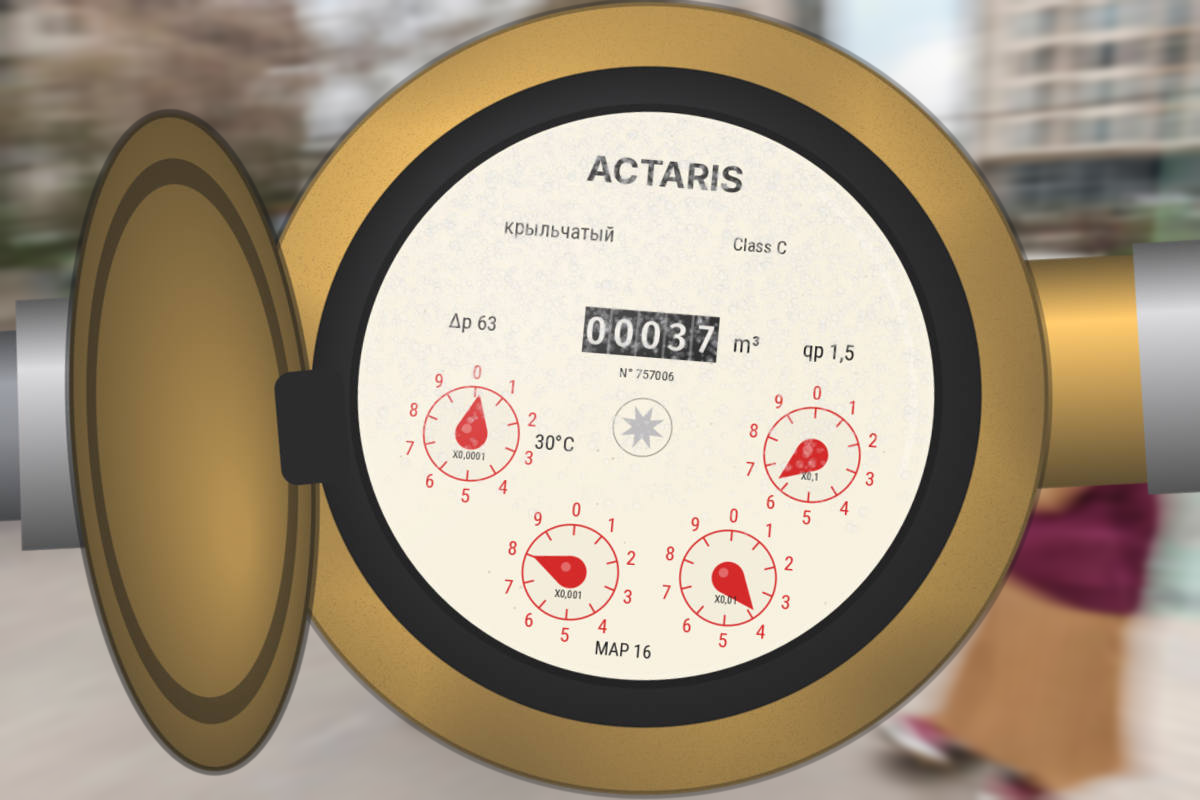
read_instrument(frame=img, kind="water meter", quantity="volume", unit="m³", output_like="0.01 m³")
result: 37.6380 m³
